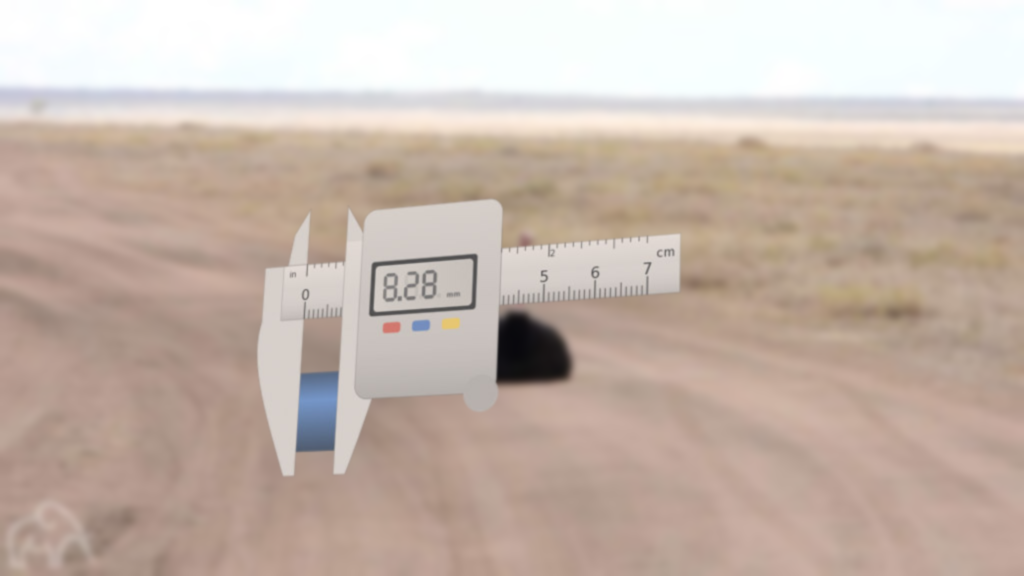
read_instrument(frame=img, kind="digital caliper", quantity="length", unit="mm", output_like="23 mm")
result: 8.28 mm
